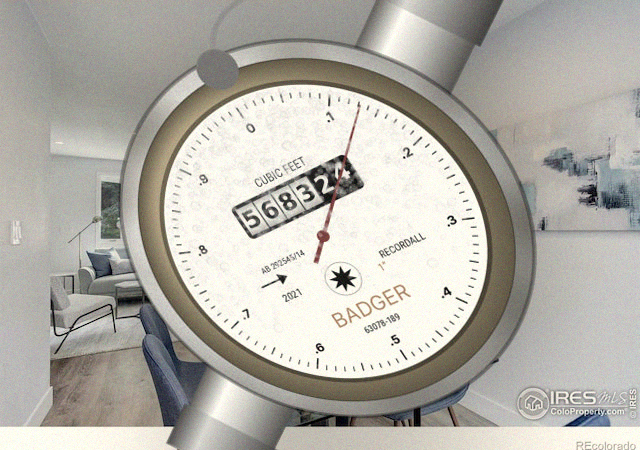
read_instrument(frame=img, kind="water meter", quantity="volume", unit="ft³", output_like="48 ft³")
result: 568324.13 ft³
